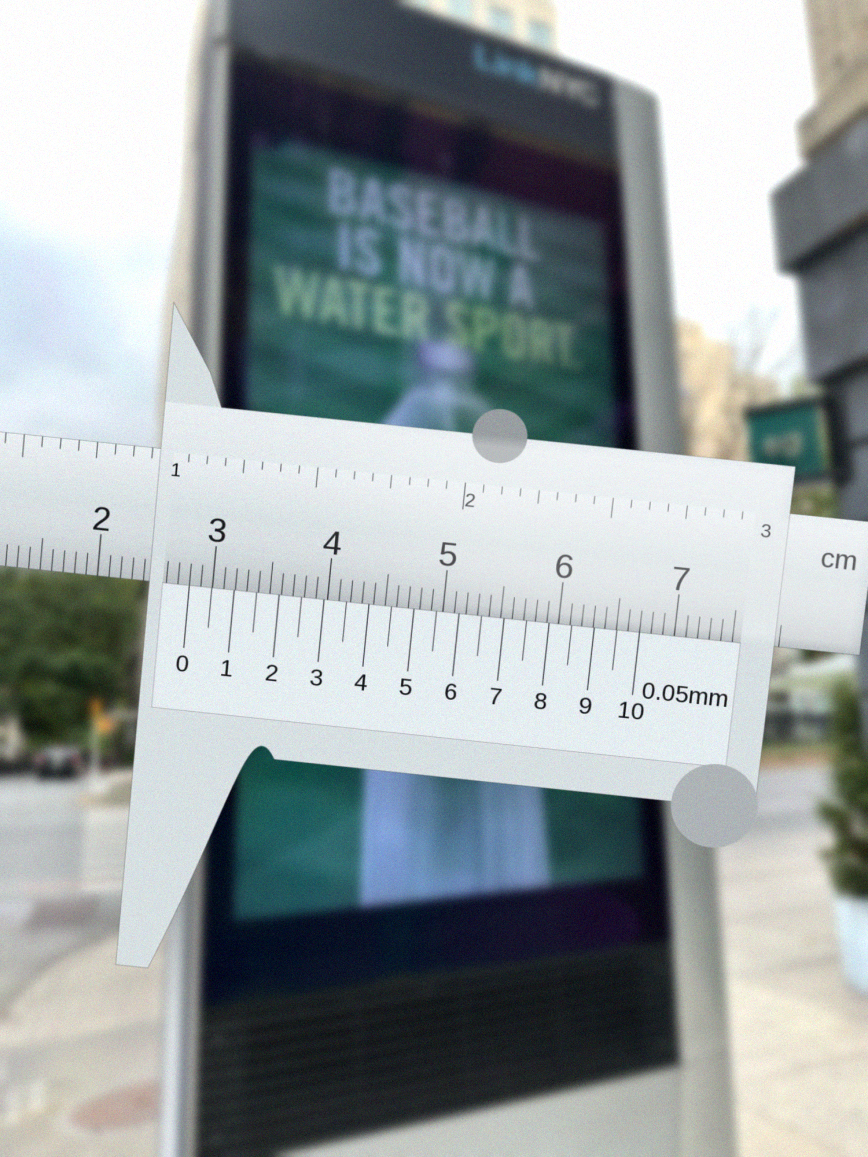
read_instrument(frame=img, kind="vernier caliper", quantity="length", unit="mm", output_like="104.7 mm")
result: 28.0 mm
